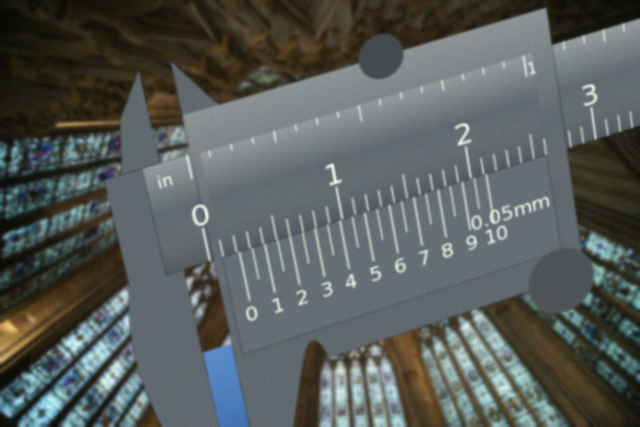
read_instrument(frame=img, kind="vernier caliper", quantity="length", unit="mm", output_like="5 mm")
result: 2.2 mm
